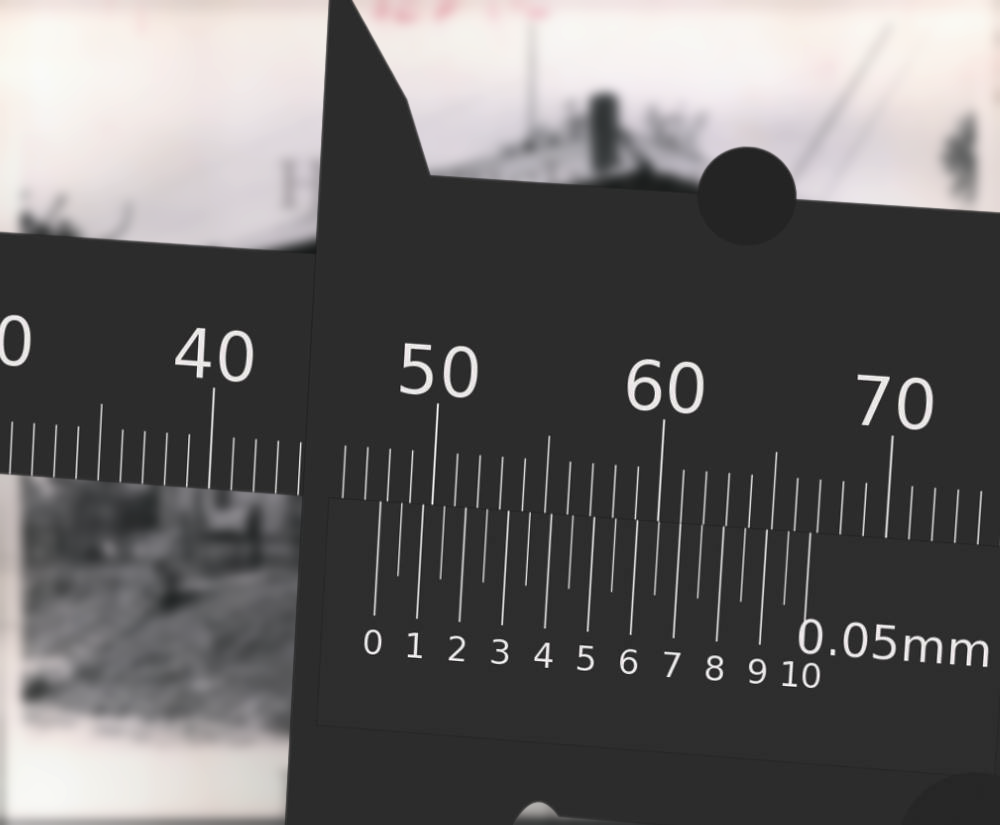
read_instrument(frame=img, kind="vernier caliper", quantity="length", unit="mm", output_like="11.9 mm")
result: 47.7 mm
